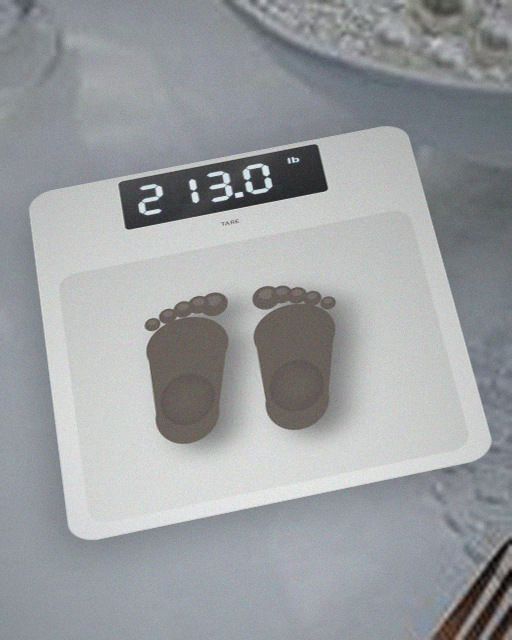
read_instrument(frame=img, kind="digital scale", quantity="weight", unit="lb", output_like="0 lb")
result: 213.0 lb
